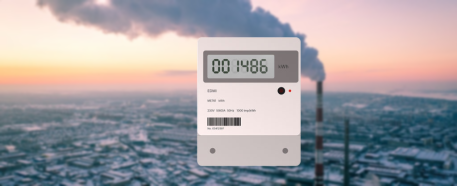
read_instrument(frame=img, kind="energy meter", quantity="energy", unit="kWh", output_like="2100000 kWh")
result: 1486 kWh
